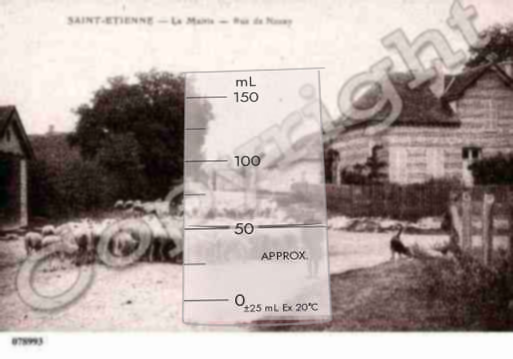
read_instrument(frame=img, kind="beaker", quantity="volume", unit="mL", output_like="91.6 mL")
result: 50 mL
